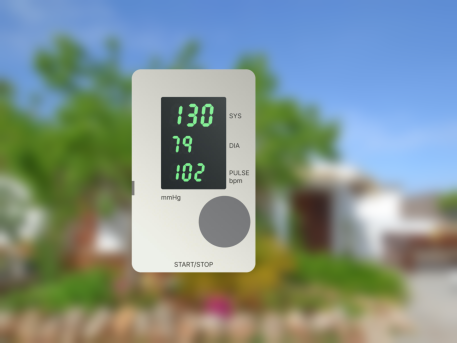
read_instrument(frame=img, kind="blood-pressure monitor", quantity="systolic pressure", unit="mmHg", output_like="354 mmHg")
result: 130 mmHg
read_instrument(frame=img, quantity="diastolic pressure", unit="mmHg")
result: 79 mmHg
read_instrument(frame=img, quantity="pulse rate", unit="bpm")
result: 102 bpm
